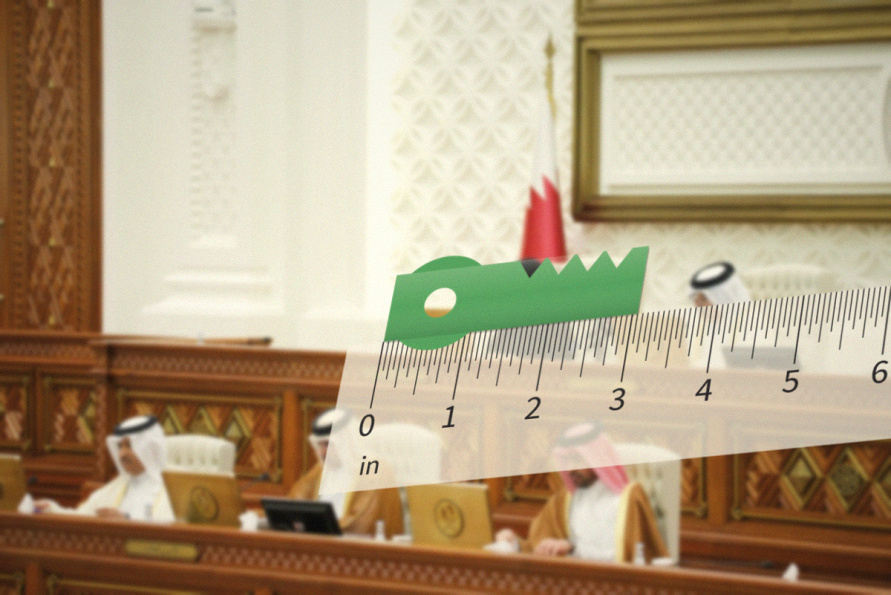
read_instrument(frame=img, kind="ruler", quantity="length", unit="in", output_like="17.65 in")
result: 3.0625 in
